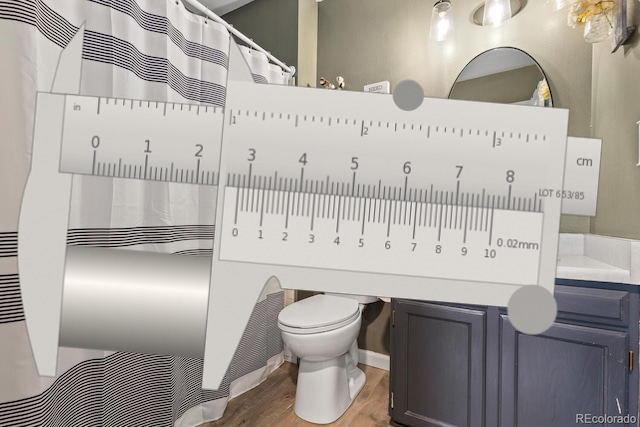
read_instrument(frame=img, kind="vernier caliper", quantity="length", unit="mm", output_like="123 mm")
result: 28.0 mm
